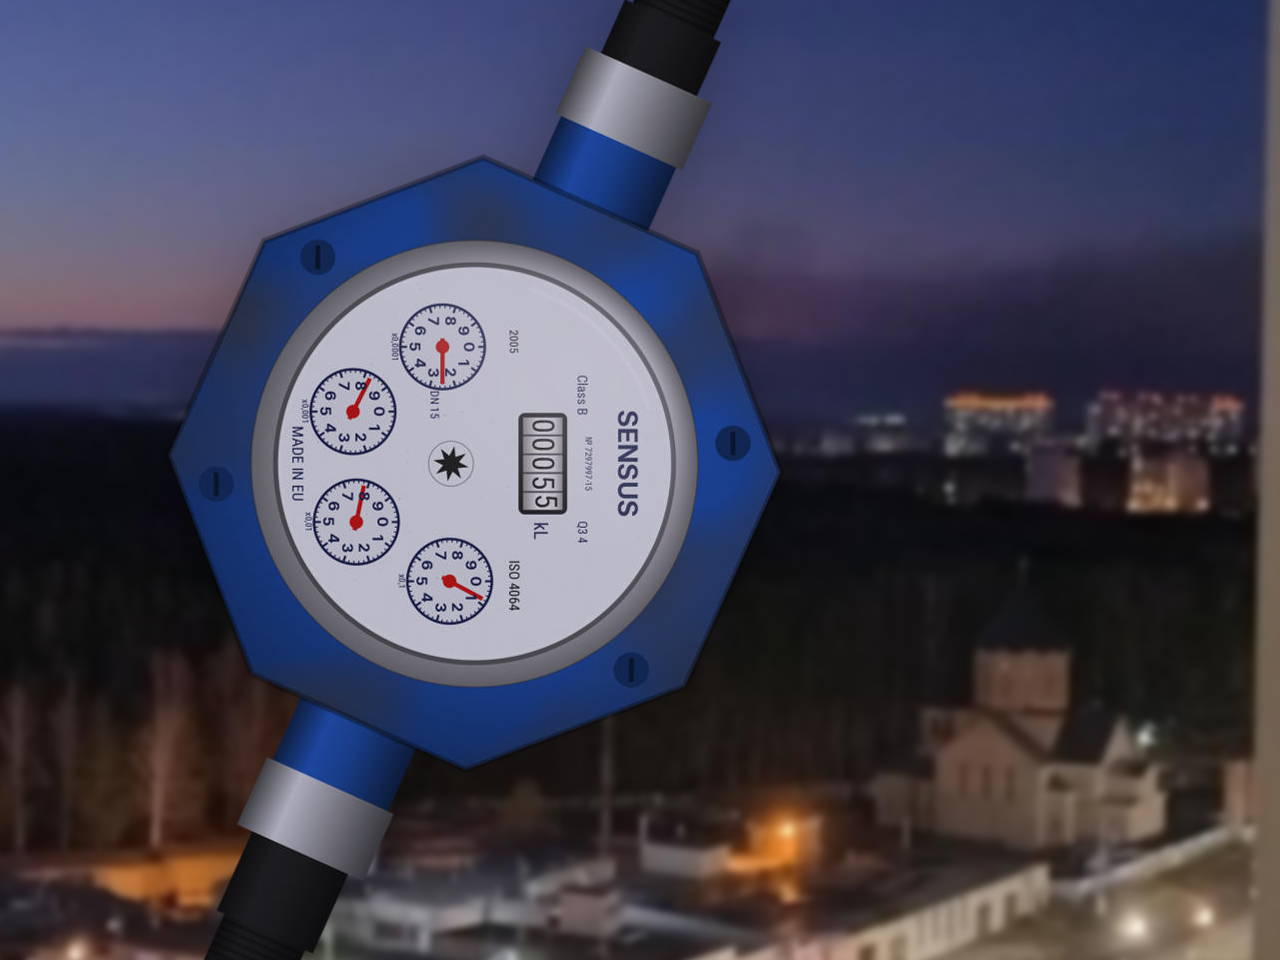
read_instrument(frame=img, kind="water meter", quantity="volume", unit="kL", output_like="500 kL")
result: 55.0782 kL
